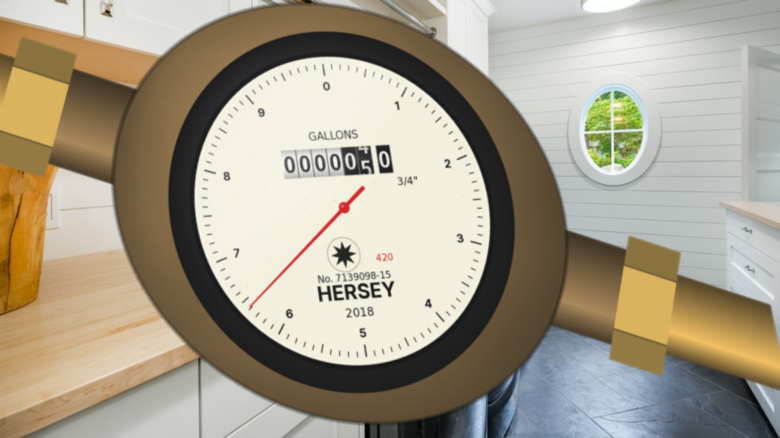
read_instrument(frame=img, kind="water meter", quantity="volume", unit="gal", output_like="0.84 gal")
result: 46.4 gal
